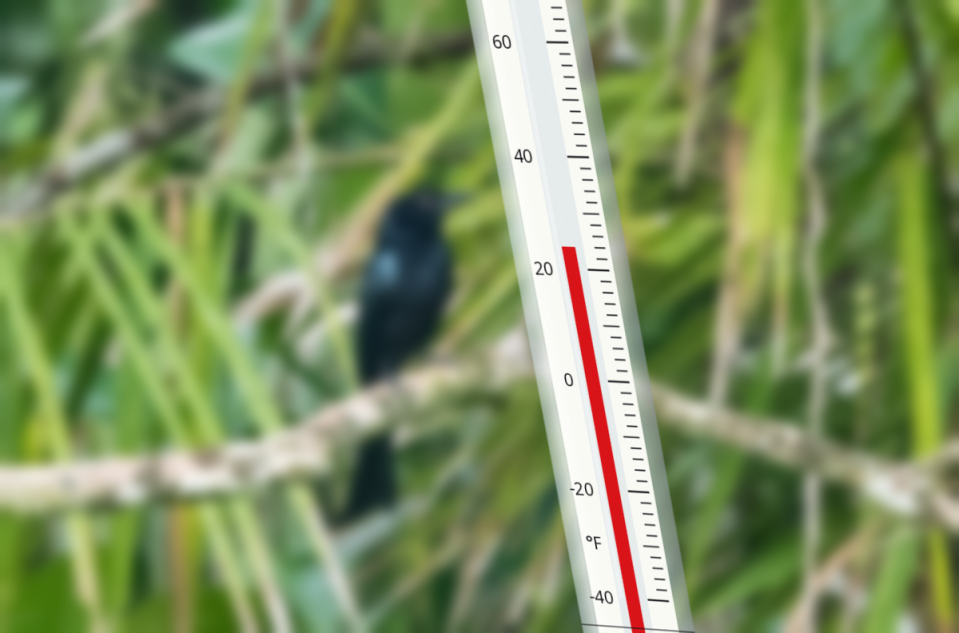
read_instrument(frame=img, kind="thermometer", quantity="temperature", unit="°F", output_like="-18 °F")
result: 24 °F
